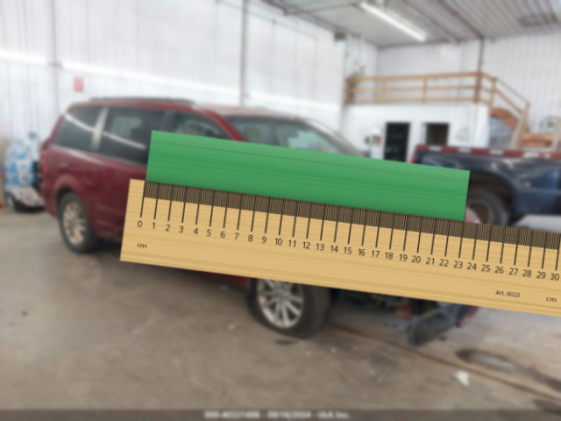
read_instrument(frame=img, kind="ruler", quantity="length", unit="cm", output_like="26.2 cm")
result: 23 cm
